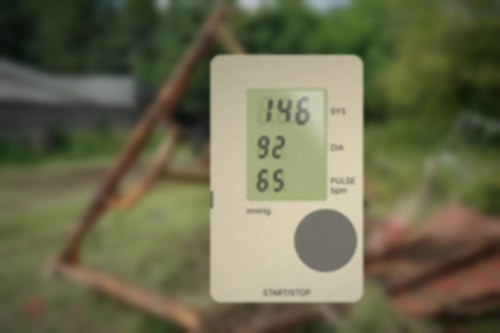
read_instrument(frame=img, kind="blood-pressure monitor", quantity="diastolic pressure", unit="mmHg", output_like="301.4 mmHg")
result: 92 mmHg
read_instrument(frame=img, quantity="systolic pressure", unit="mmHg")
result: 146 mmHg
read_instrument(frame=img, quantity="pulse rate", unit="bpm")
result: 65 bpm
